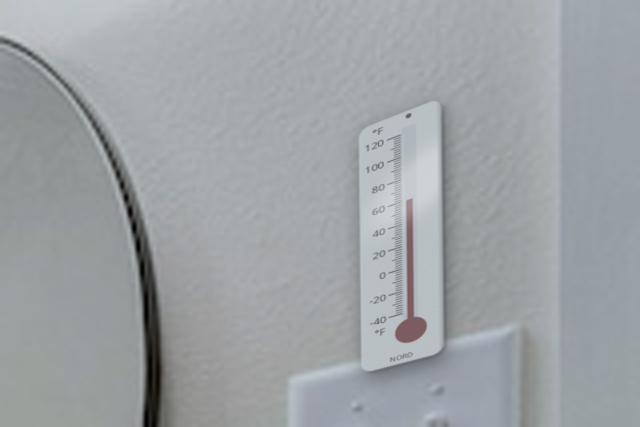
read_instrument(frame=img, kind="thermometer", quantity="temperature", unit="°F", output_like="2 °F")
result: 60 °F
